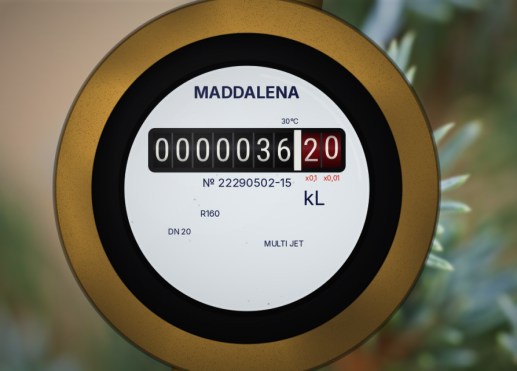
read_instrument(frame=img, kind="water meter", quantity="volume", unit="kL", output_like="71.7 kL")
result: 36.20 kL
